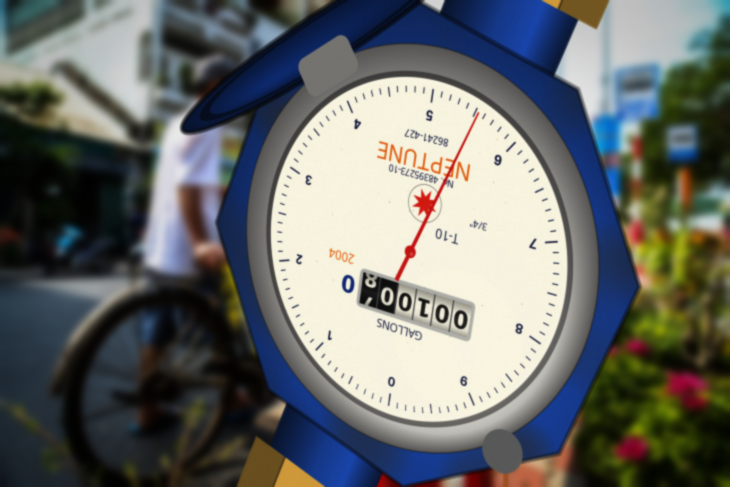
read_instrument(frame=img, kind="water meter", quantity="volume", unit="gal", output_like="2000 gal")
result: 10075.5 gal
